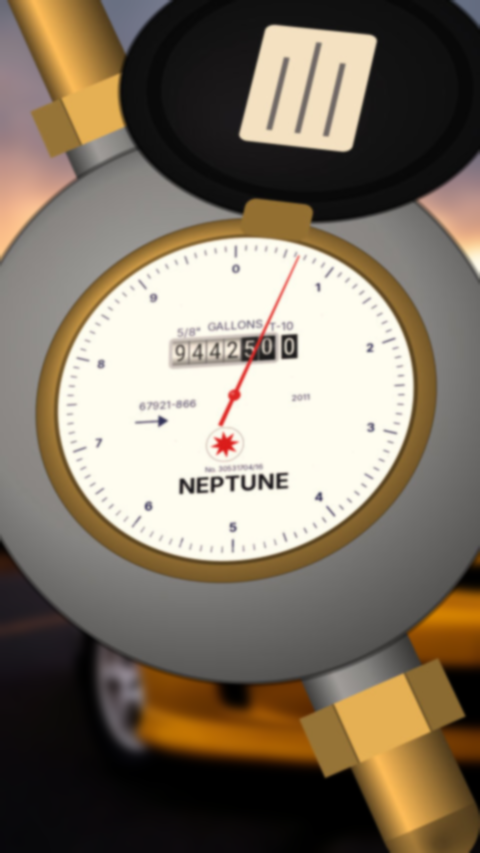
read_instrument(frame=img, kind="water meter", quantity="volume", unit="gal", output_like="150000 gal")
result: 9442500.6 gal
